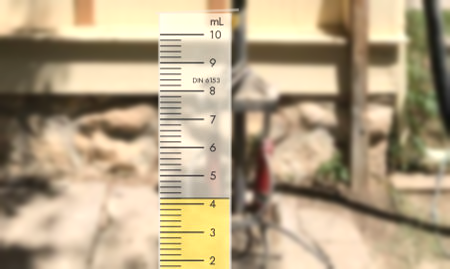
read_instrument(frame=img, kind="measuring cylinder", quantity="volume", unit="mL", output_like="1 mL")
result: 4.2 mL
